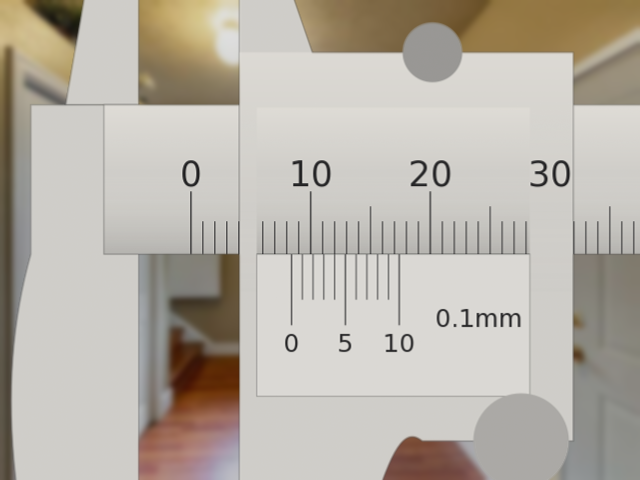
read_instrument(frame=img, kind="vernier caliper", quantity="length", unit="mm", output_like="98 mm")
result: 8.4 mm
